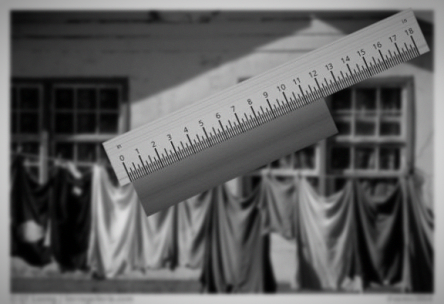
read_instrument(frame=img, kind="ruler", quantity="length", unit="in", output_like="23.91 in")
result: 12 in
